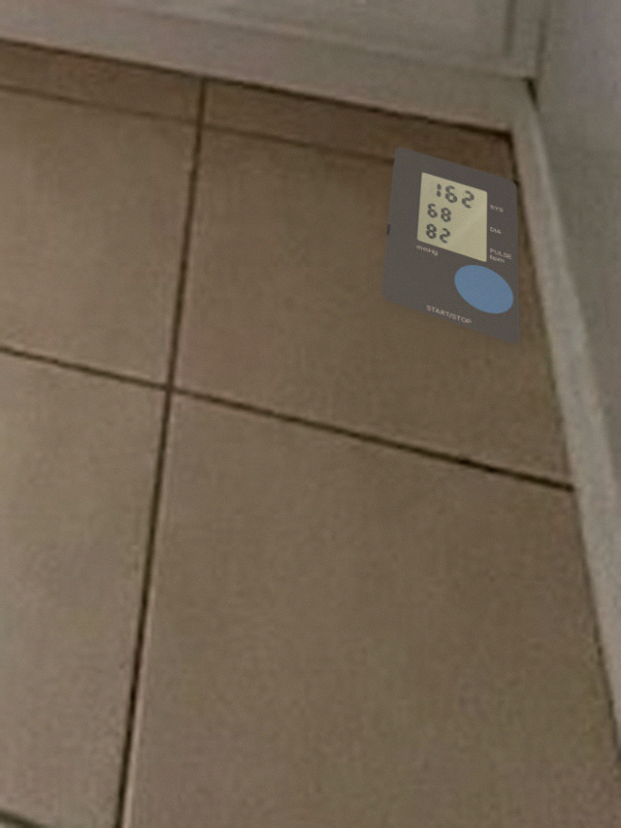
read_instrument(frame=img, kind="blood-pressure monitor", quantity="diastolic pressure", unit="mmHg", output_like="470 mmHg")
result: 68 mmHg
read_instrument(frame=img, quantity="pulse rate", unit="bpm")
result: 82 bpm
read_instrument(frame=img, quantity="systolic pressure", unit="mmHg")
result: 162 mmHg
